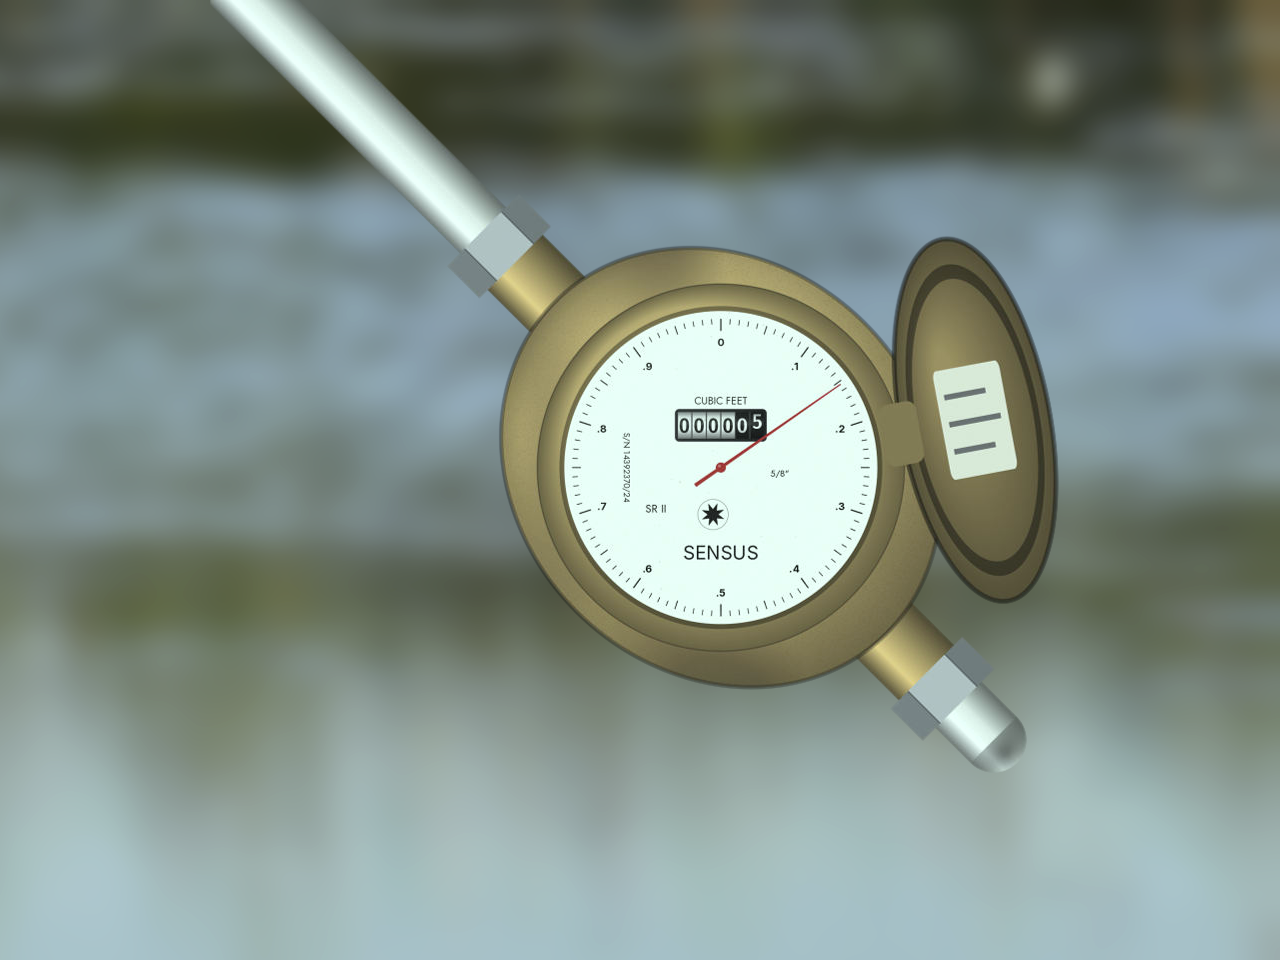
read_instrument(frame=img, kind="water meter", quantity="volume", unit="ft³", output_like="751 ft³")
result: 5.15 ft³
